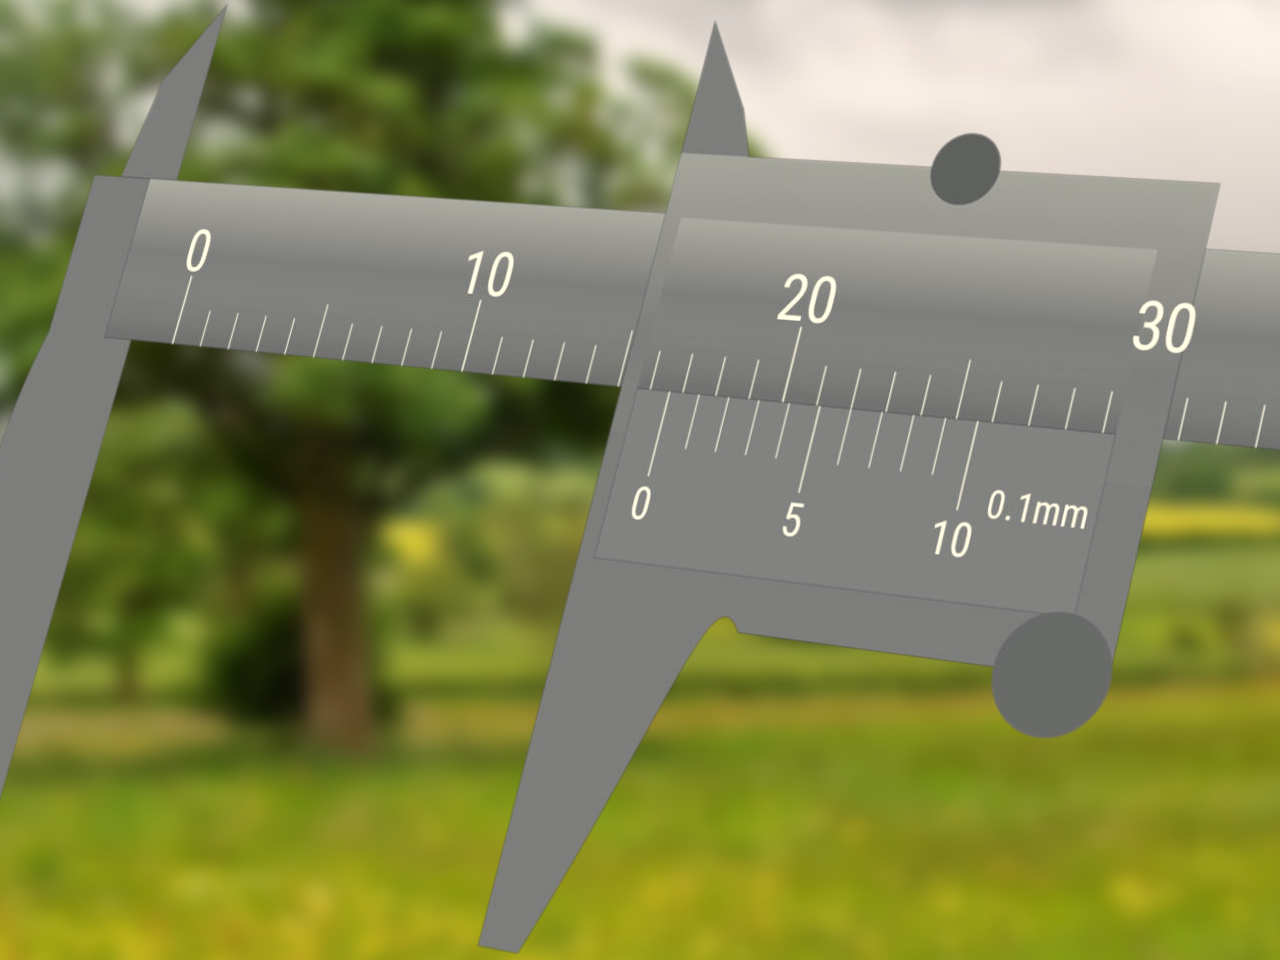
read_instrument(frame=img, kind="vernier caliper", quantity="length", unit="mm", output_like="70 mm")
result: 16.6 mm
